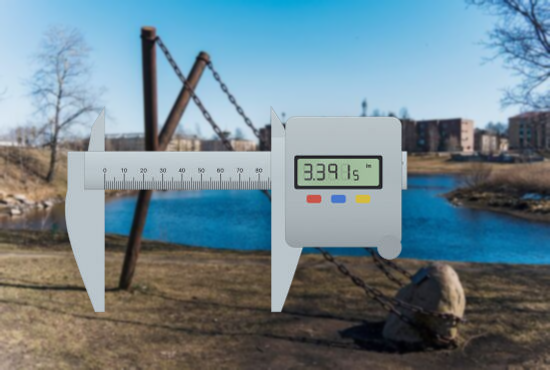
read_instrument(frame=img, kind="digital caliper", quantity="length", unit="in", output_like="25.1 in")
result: 3.3915 in
